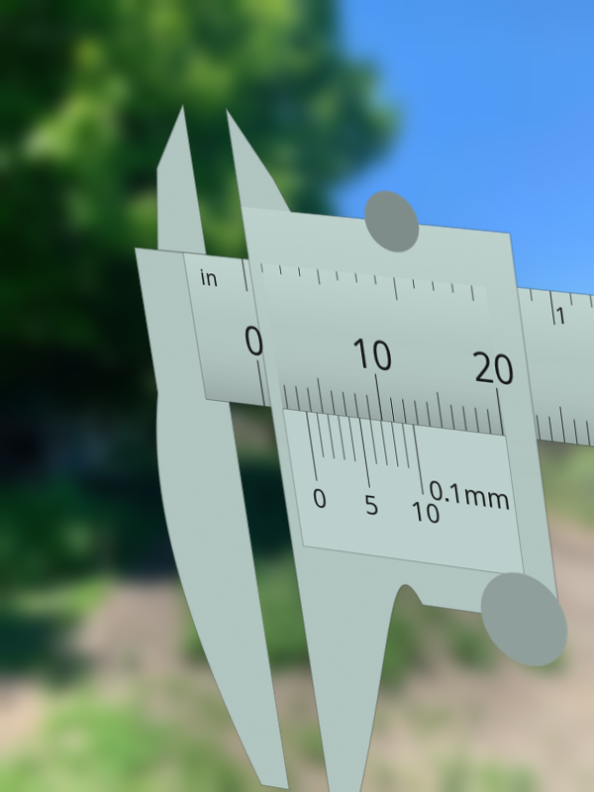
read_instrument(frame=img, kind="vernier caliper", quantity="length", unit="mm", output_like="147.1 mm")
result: 3.6 mm
